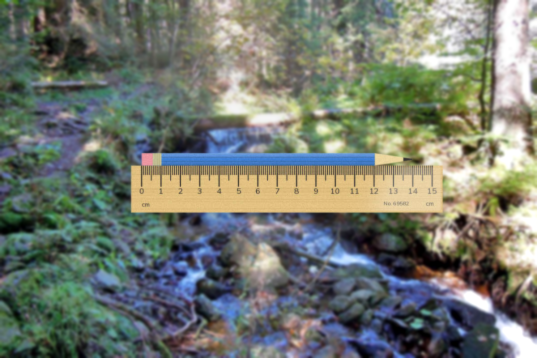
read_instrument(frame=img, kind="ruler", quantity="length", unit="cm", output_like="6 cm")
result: 14 cm
